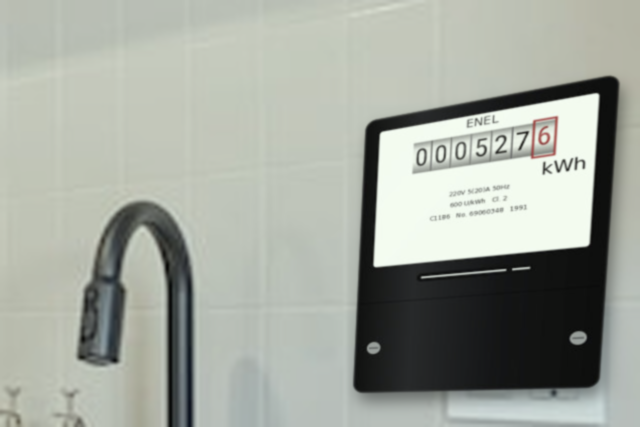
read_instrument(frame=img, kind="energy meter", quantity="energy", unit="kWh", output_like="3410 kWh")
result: 527.6 kWh
